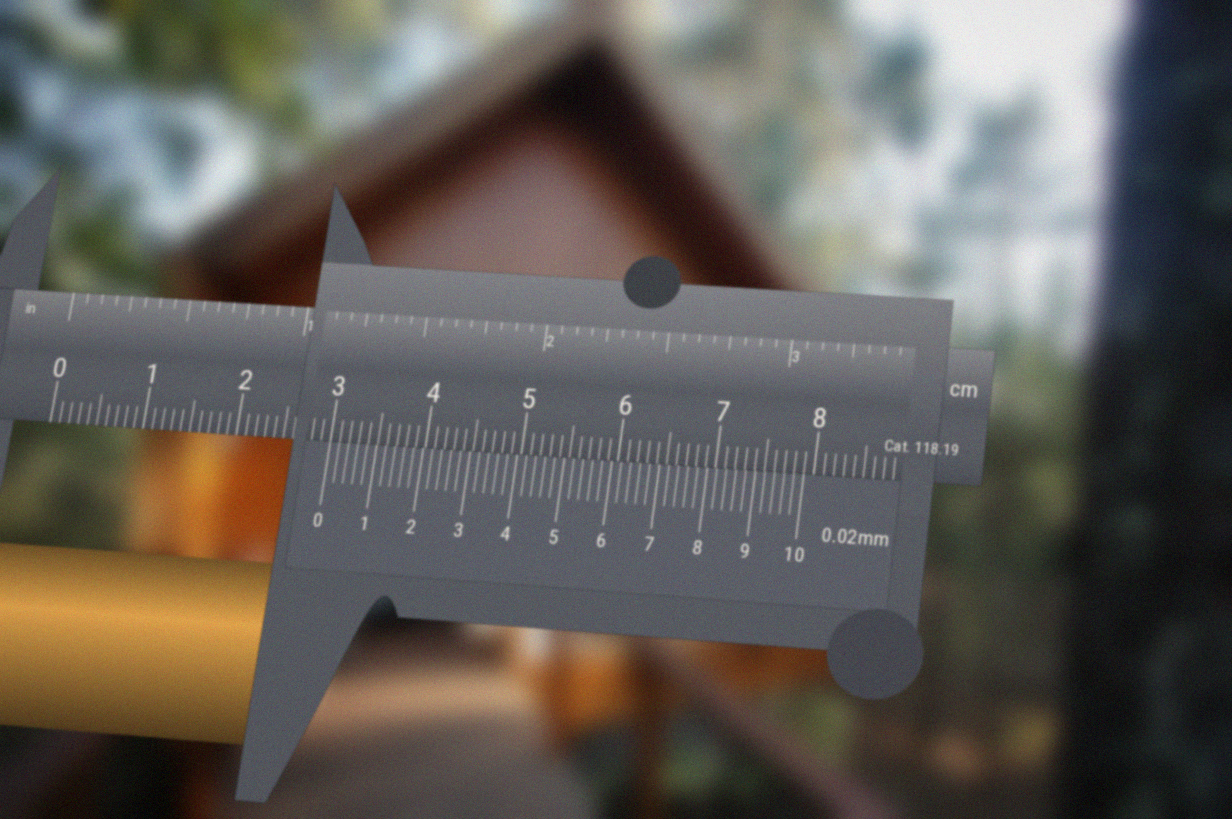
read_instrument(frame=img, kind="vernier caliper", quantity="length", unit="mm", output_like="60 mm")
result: 30.0 mm
